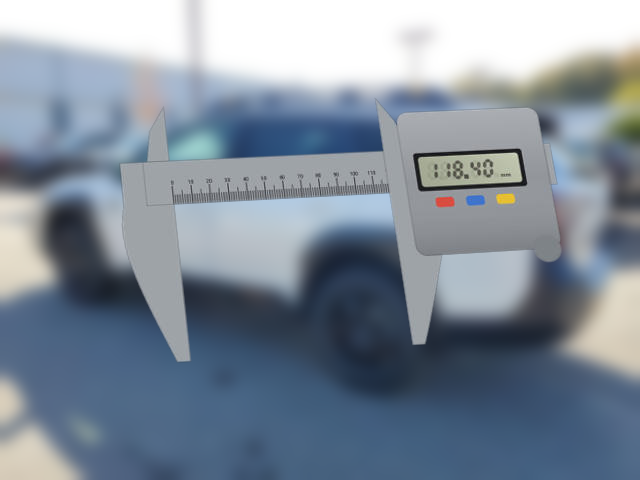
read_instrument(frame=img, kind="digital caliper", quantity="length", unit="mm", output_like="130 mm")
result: 118.40 mm
